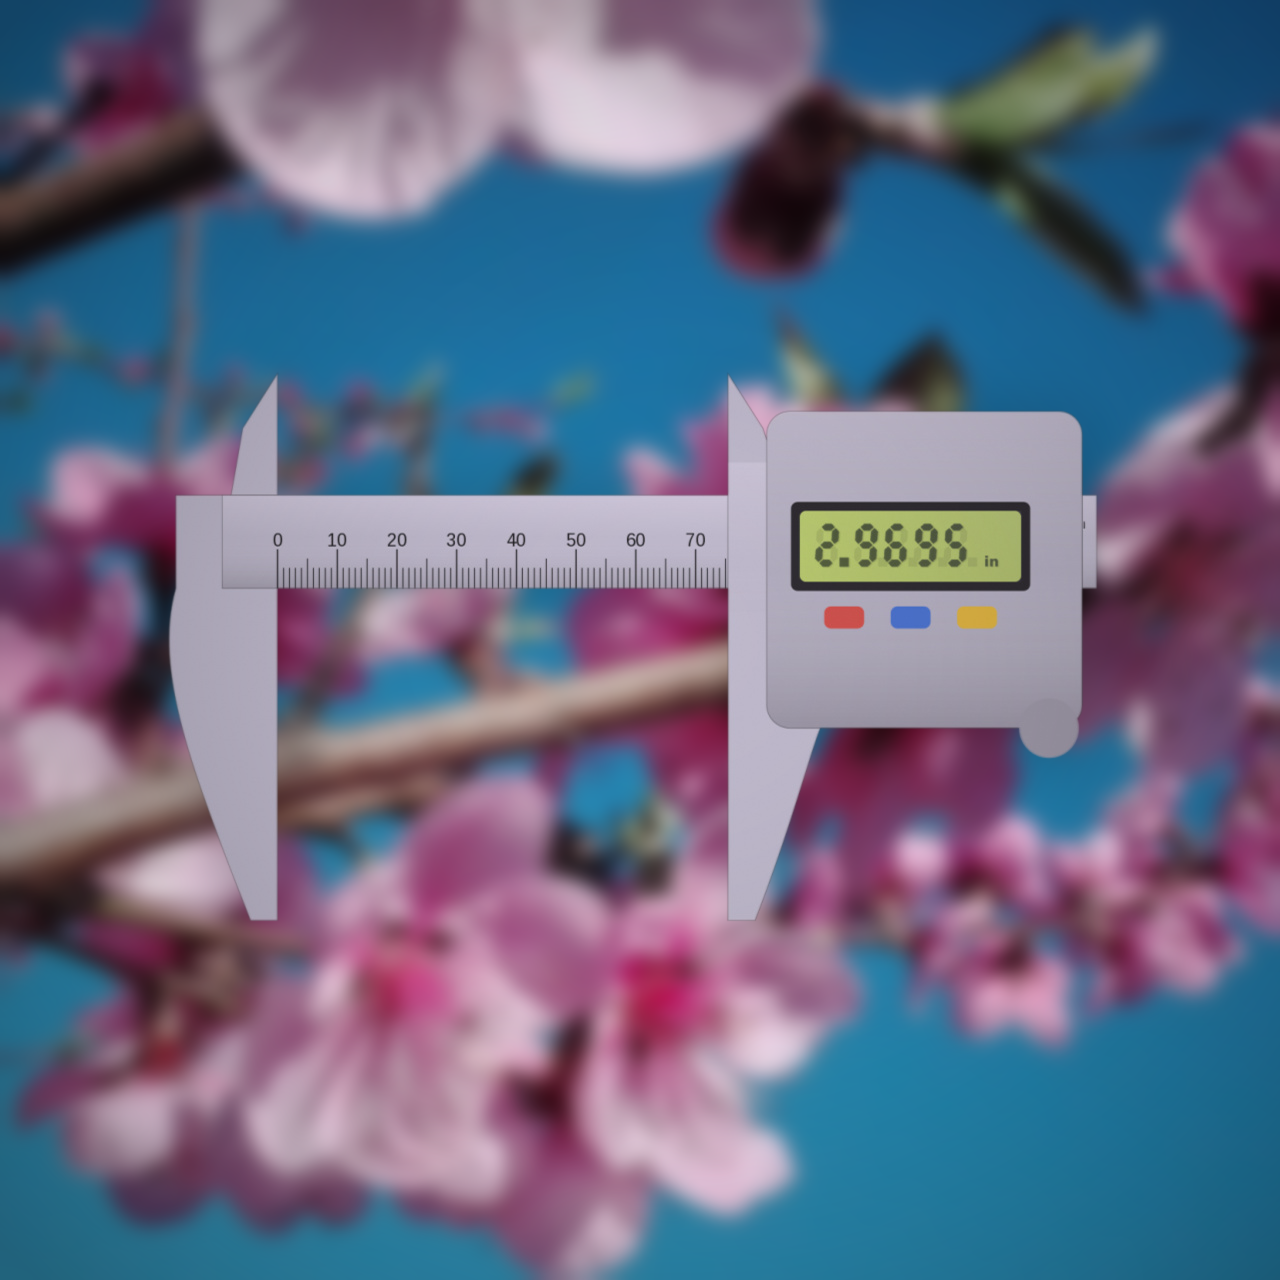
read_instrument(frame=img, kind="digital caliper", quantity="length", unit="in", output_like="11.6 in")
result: 2.9695 in
